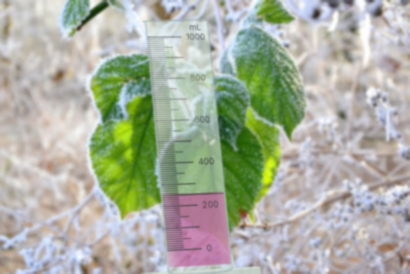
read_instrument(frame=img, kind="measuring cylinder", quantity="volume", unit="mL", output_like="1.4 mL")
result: 250 mL
